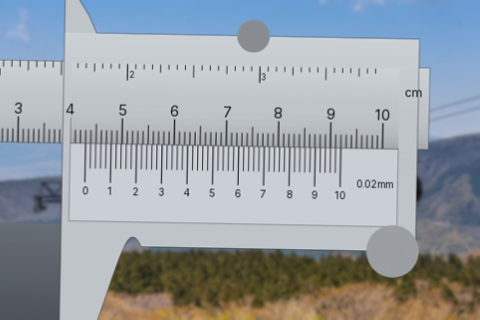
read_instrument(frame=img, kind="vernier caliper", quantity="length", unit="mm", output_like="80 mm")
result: 43.0 mm
